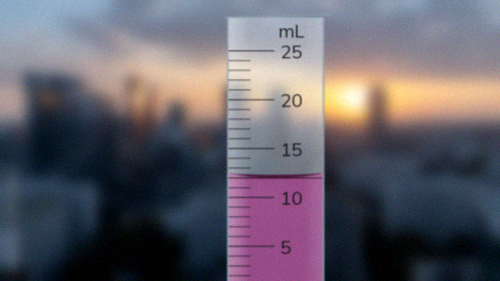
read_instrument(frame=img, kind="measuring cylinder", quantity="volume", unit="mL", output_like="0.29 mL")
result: 12 mL
